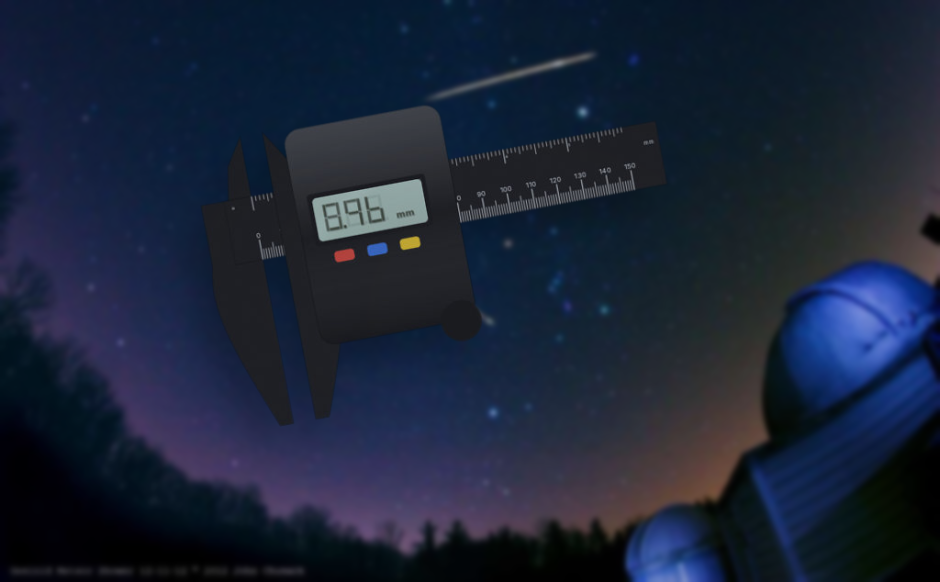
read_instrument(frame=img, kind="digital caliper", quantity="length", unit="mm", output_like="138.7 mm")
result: 8.96 mm
